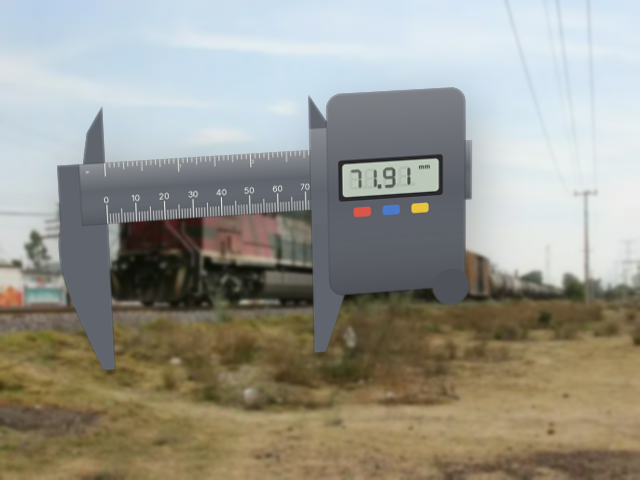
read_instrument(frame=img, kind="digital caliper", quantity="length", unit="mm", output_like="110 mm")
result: 71.91 mm
